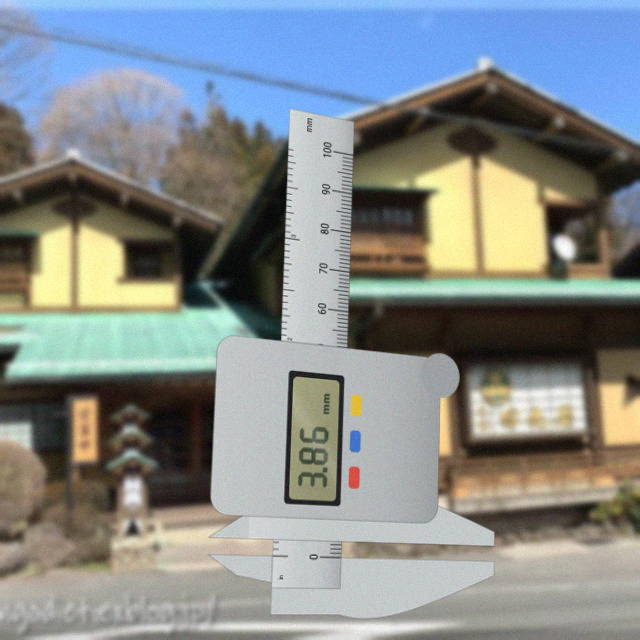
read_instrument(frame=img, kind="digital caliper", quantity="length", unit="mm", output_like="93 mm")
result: 3.86 mm
